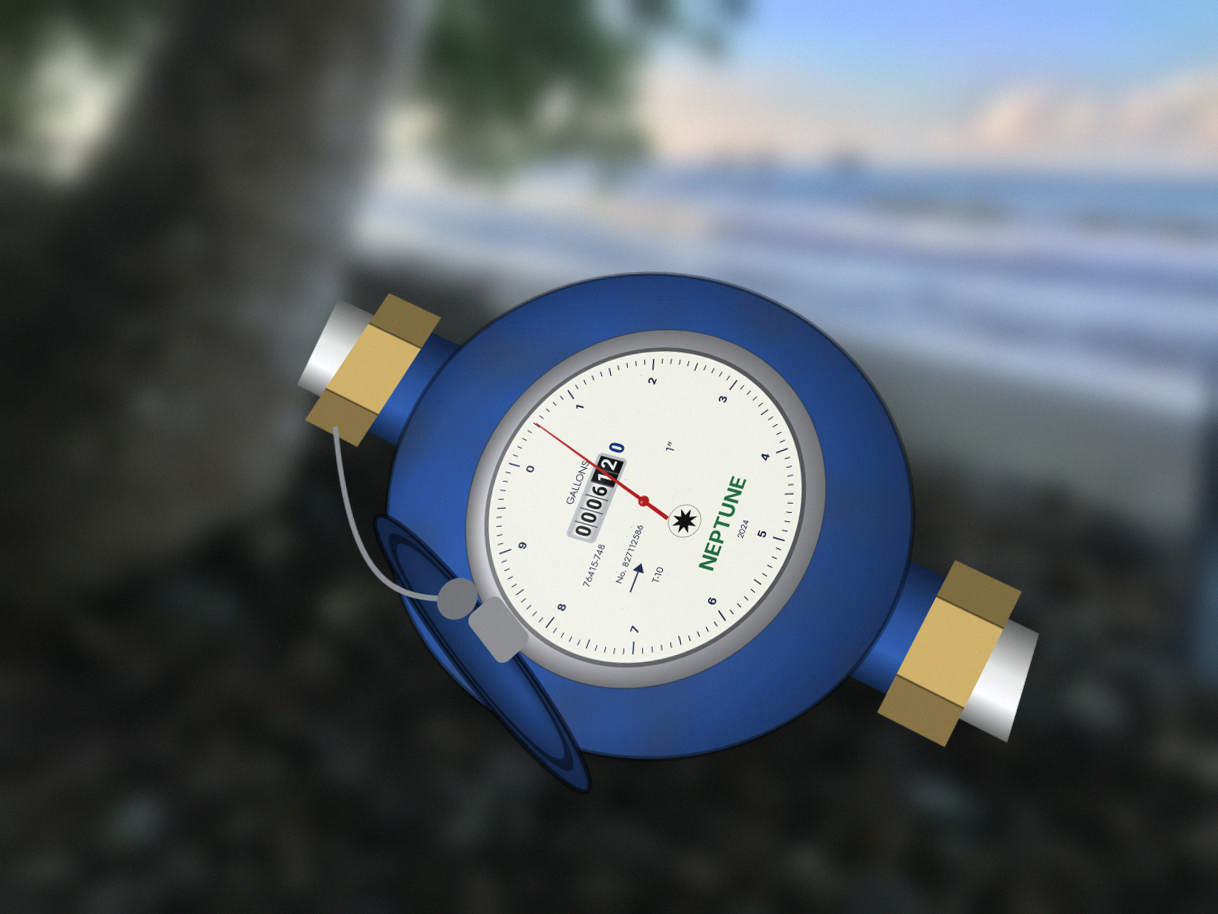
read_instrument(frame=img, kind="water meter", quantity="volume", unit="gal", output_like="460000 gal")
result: 6120.5 gal
